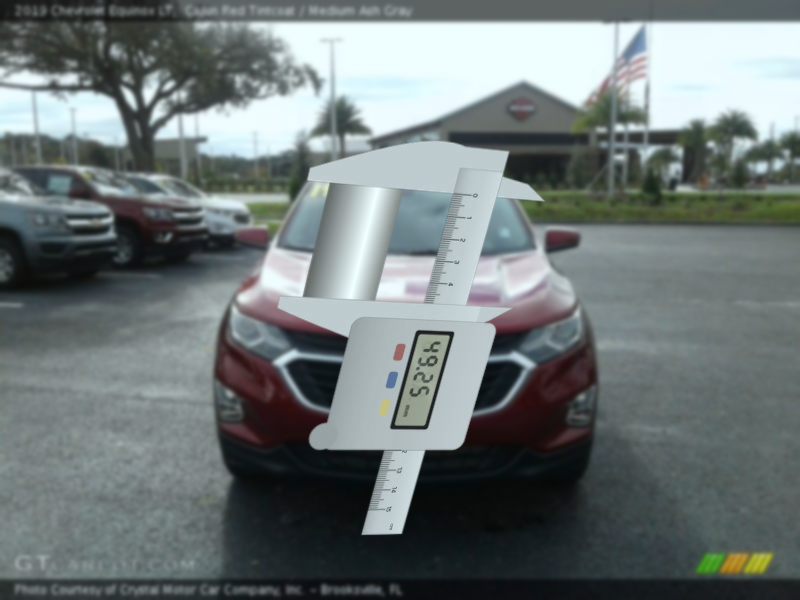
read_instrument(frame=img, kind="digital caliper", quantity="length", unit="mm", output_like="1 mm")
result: 49.25 mm
